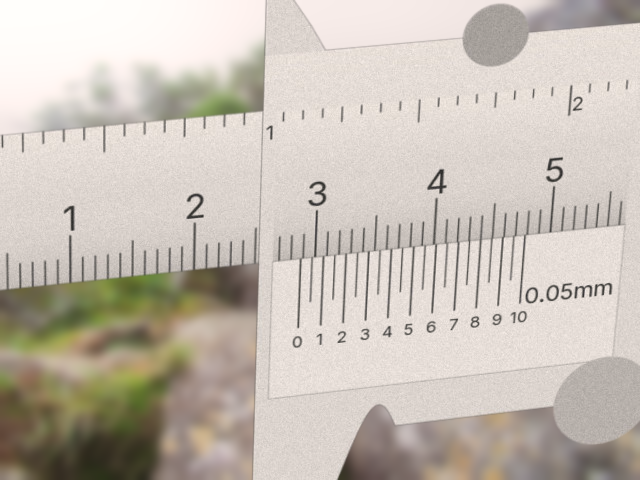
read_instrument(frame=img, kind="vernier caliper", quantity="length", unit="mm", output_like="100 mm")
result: 28.8 mm
